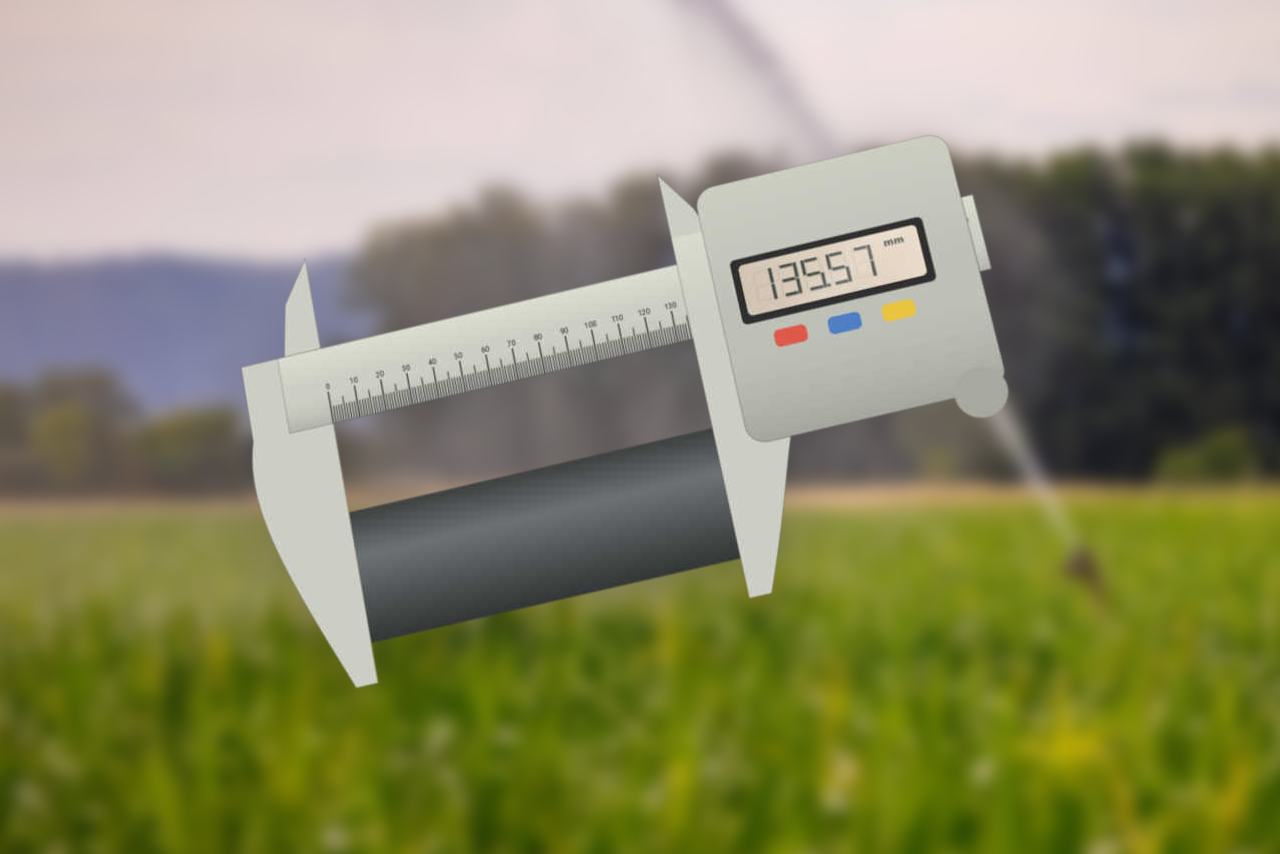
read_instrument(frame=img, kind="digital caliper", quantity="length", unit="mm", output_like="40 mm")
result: 135.57 mm
